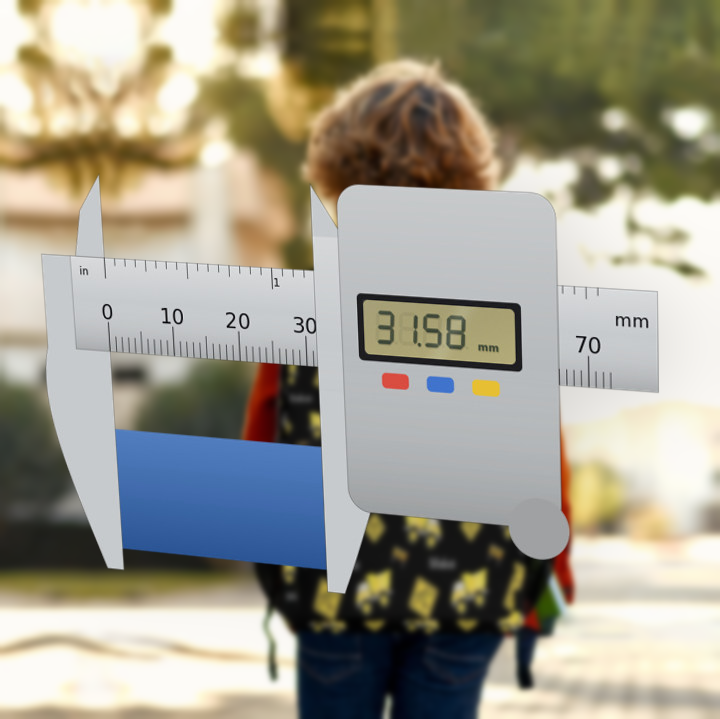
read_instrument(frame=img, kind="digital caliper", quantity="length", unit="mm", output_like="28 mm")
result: 31.58 mm
